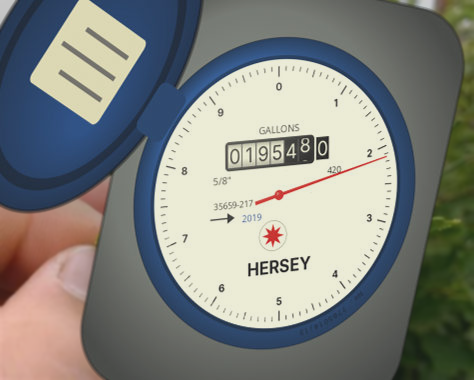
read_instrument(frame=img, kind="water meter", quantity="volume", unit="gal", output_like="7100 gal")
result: 195482.1 gal
